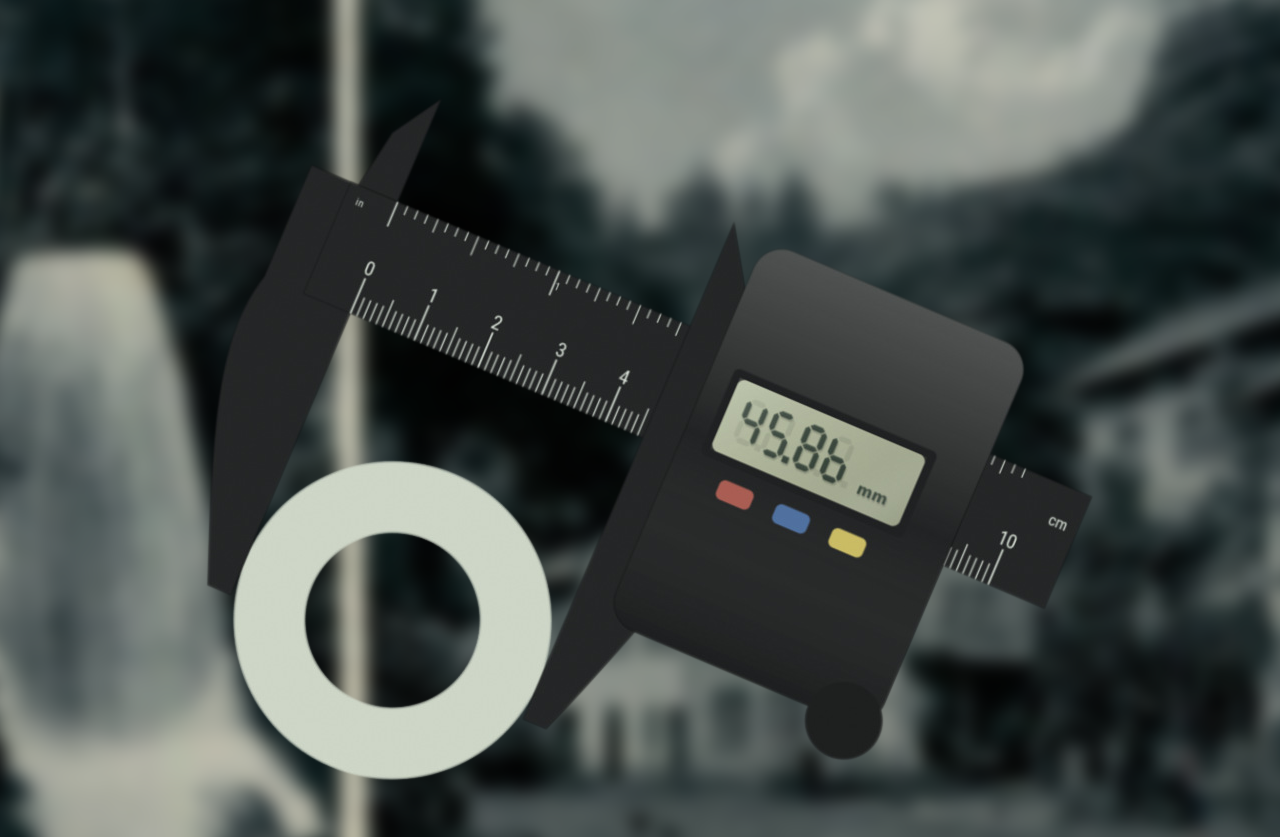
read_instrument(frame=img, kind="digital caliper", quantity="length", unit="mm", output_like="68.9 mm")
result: 45.86 mm
